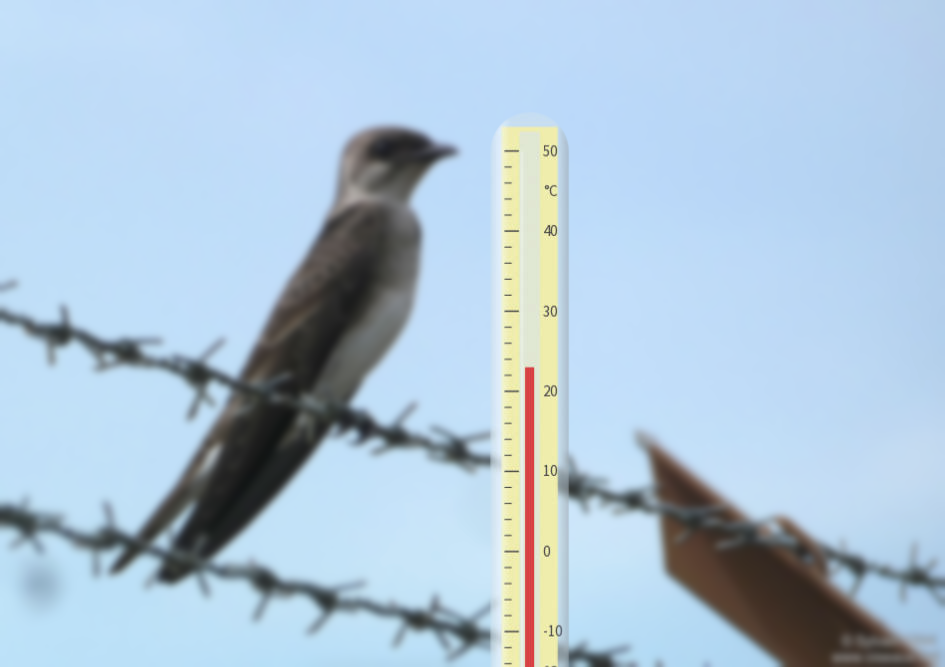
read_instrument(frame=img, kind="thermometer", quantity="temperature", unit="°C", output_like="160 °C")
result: 23 °C
